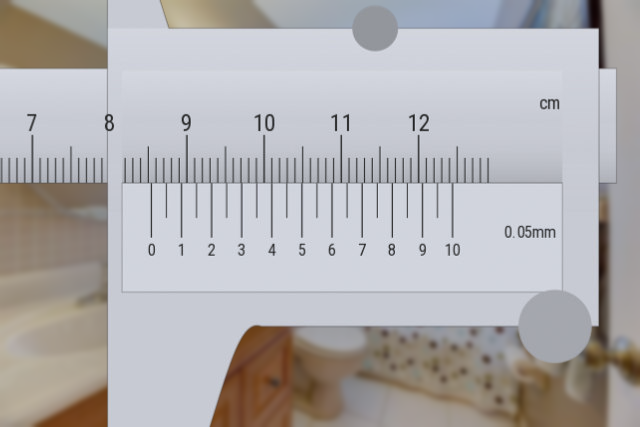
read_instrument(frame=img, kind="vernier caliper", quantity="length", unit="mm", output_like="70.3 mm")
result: 85.4 mm
